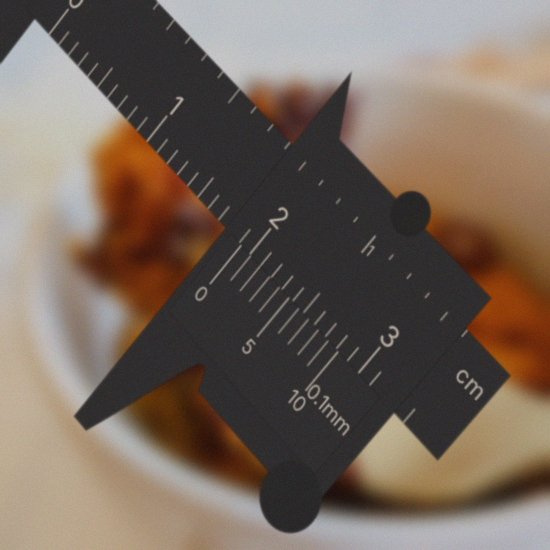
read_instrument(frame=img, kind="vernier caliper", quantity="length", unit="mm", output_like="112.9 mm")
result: 19.2 mm
